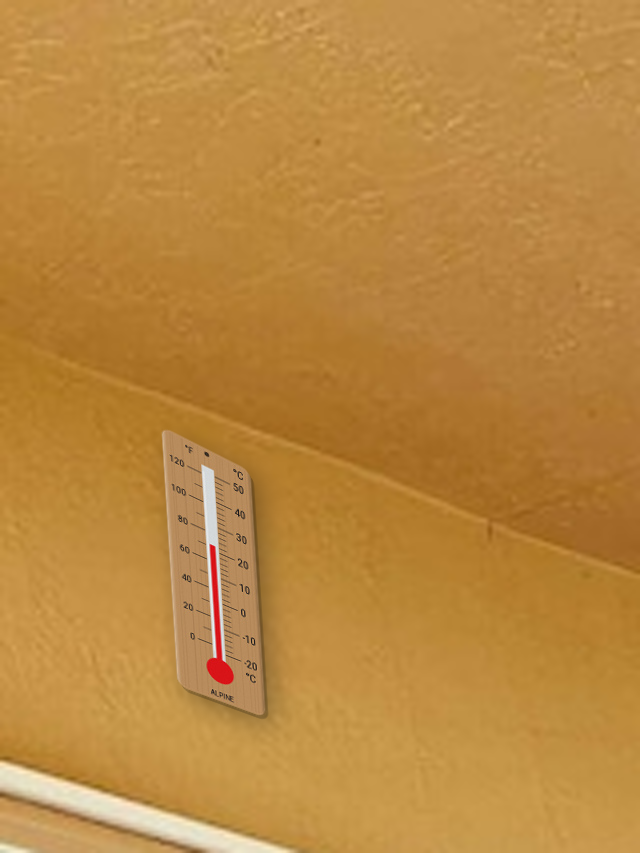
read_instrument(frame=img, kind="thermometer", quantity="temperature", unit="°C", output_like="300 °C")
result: 22 °C
